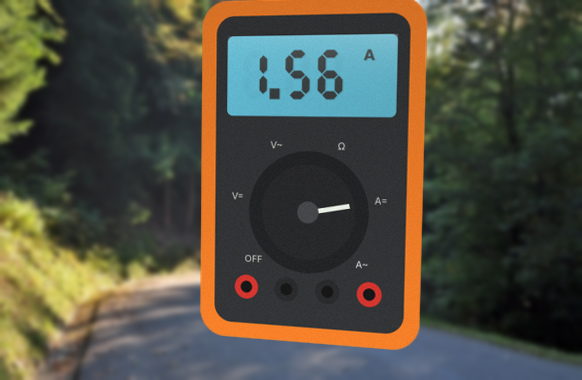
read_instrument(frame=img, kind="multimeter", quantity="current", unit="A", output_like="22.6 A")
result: 1.56 A
